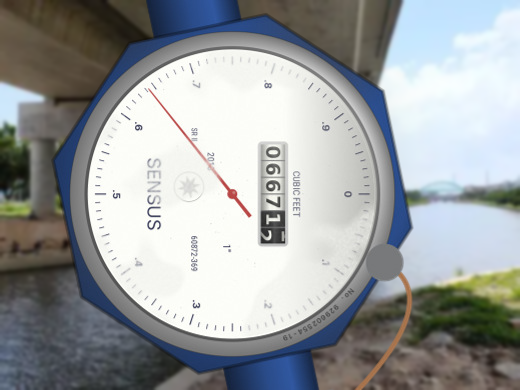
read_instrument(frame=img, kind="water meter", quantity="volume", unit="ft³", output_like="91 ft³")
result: 66711.64 ft³
